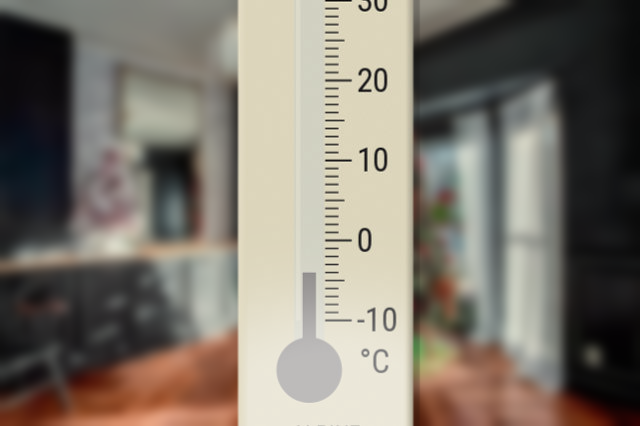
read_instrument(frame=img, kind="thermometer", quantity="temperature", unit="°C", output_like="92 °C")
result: -4 °C
